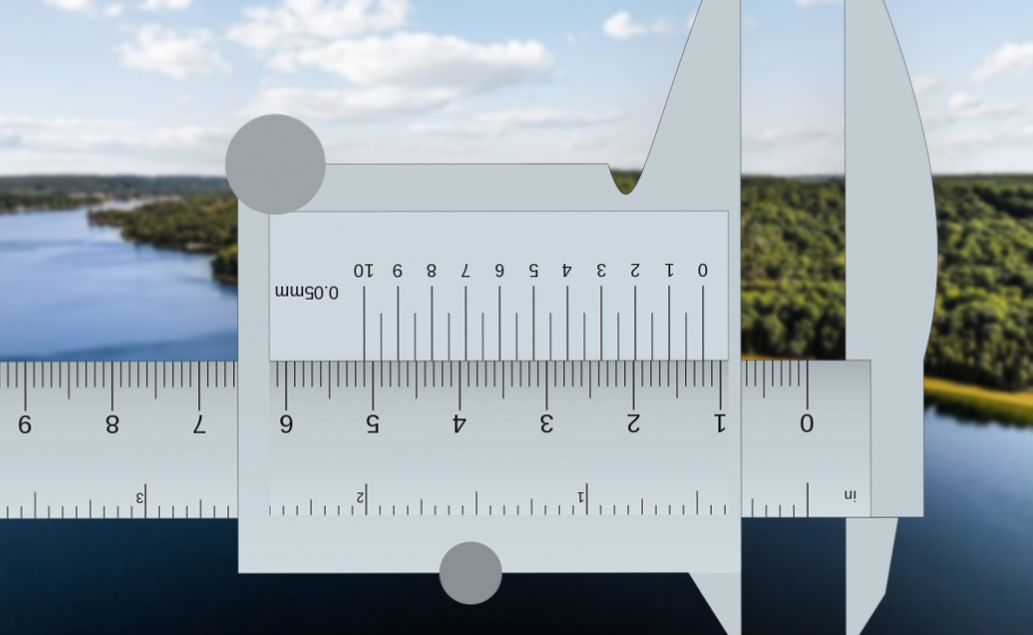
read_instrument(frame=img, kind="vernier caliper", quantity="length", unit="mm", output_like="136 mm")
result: 12.0 mm
